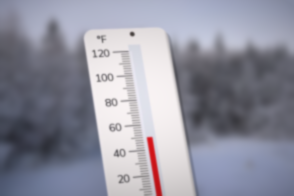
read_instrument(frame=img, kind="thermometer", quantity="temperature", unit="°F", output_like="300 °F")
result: 50 °F
